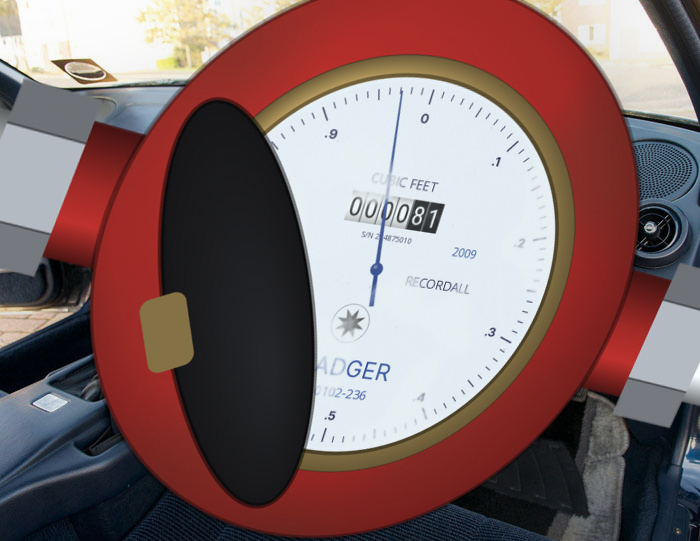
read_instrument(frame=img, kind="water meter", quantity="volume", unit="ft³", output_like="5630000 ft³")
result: 80.97 ft³
